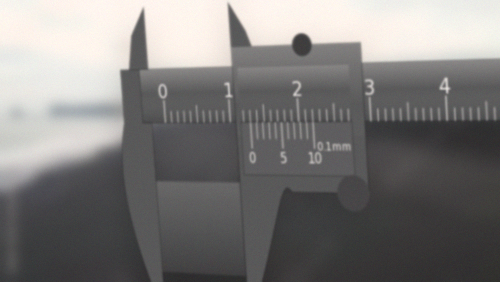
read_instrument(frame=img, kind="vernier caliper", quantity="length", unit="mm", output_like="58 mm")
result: 13.0 mm
